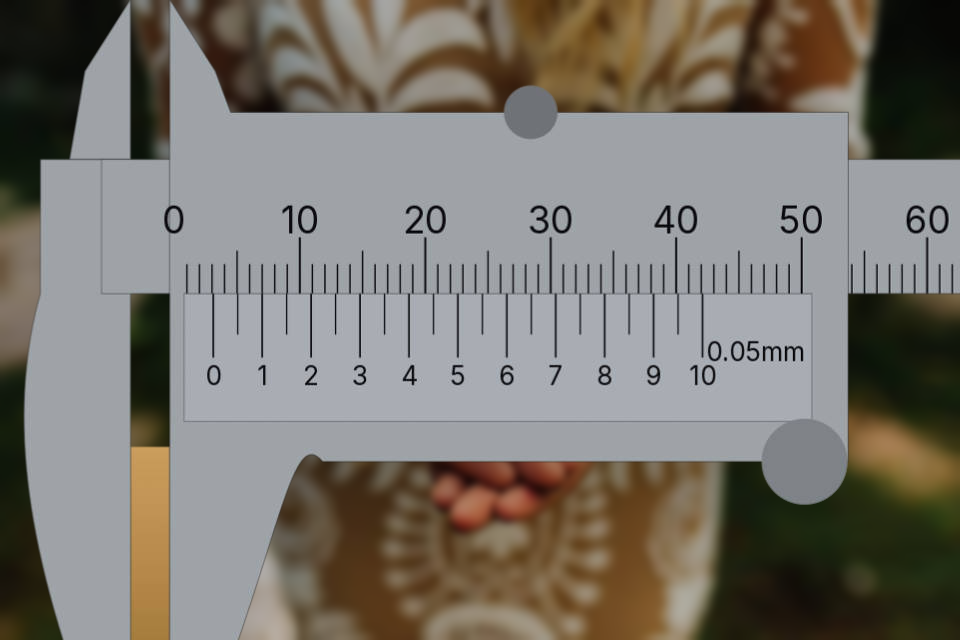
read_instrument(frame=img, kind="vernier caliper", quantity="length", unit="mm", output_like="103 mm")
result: 3.1 mm
